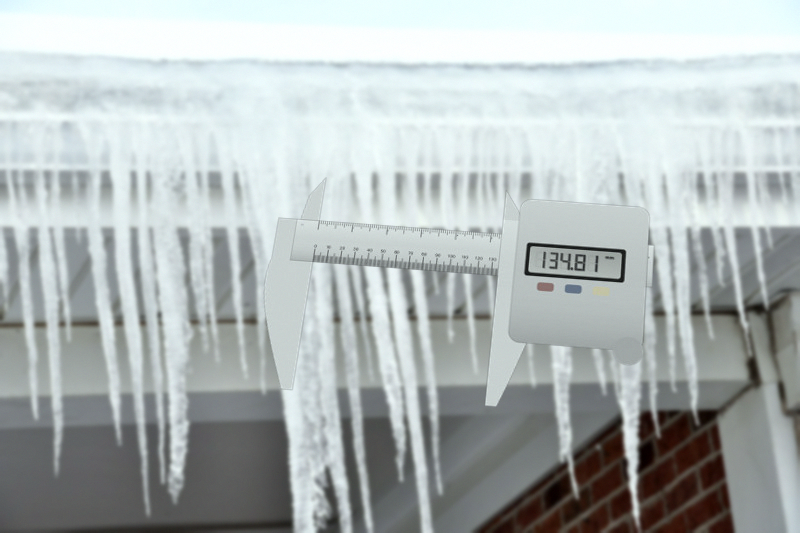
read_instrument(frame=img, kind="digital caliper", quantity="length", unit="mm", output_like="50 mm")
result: 134.81 mm
